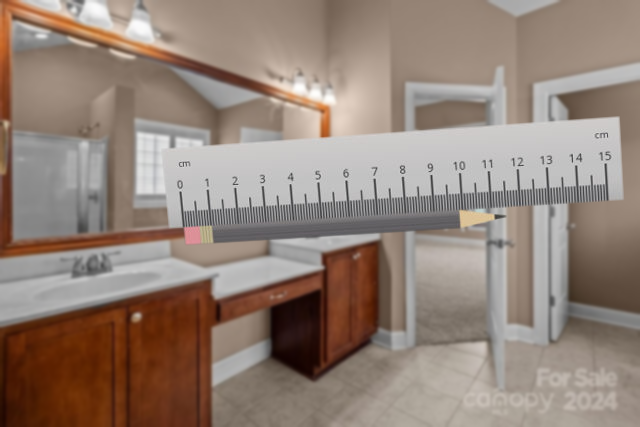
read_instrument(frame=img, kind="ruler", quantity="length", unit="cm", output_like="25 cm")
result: 11.5 cm
